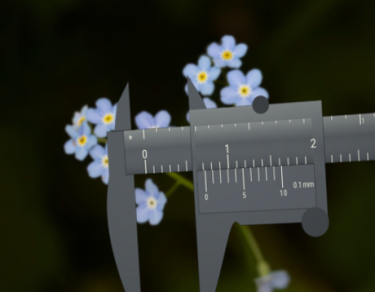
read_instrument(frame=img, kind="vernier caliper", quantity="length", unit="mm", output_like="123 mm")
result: 7.2 mm
